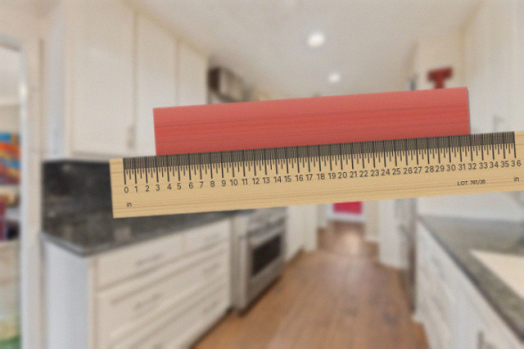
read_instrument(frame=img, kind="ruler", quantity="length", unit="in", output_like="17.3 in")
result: 29 in
